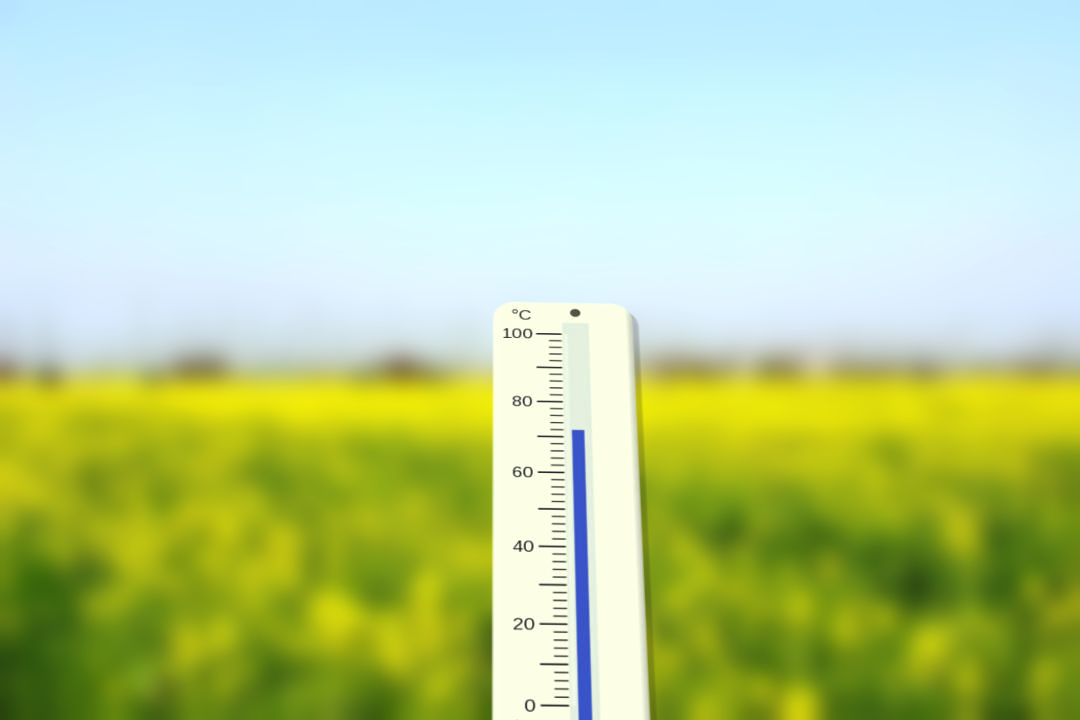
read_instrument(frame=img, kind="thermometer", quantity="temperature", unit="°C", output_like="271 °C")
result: 72 °C
